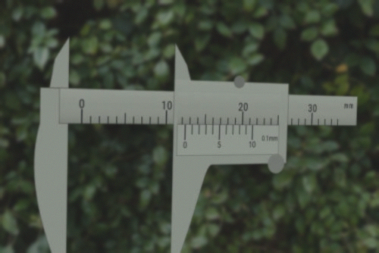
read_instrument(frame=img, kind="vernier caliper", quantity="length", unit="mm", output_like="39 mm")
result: 12.4 mm
